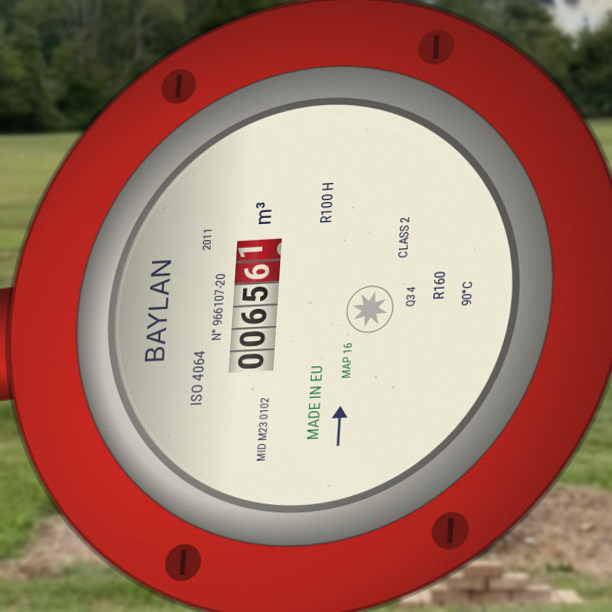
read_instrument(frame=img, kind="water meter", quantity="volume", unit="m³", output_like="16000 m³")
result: 65.61 m³
